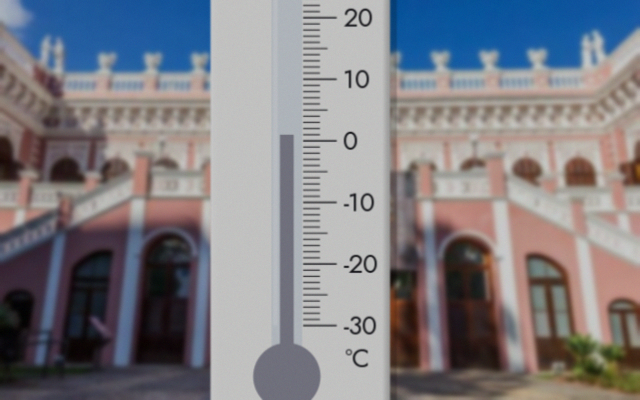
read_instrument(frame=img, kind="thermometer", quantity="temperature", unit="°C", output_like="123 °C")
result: 1 °C
